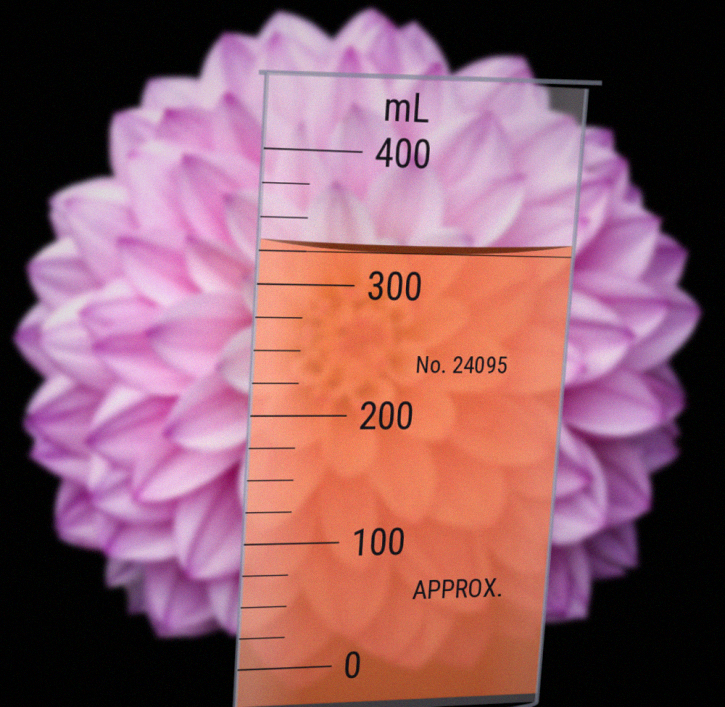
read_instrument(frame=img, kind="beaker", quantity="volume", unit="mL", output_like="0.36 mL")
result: 325 mL
